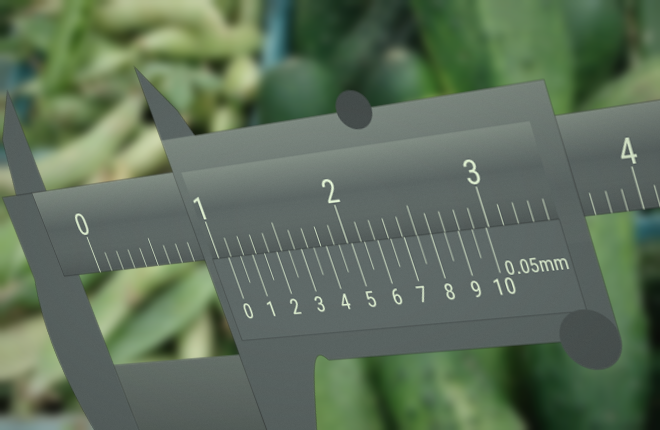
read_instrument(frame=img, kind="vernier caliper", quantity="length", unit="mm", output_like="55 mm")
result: 10.8 mm
